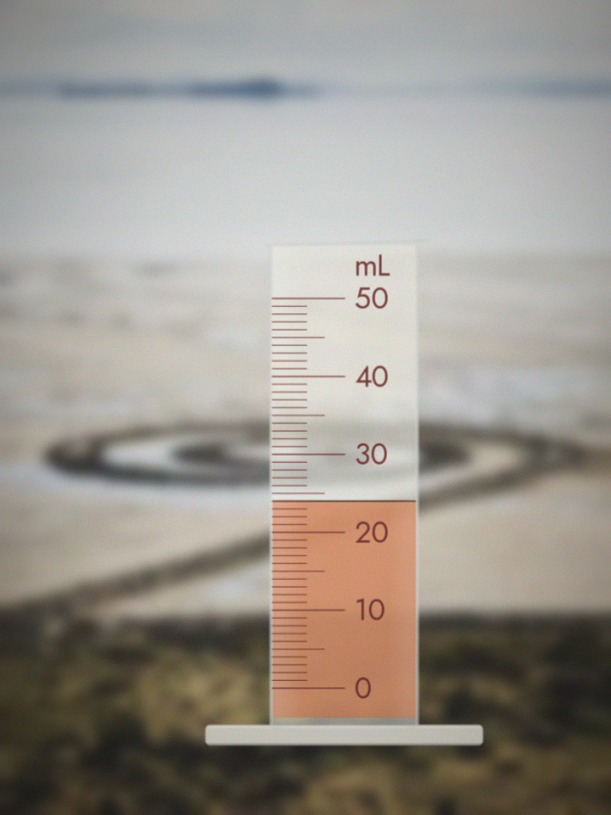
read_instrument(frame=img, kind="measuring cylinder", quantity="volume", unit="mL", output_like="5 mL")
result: 24 mL
